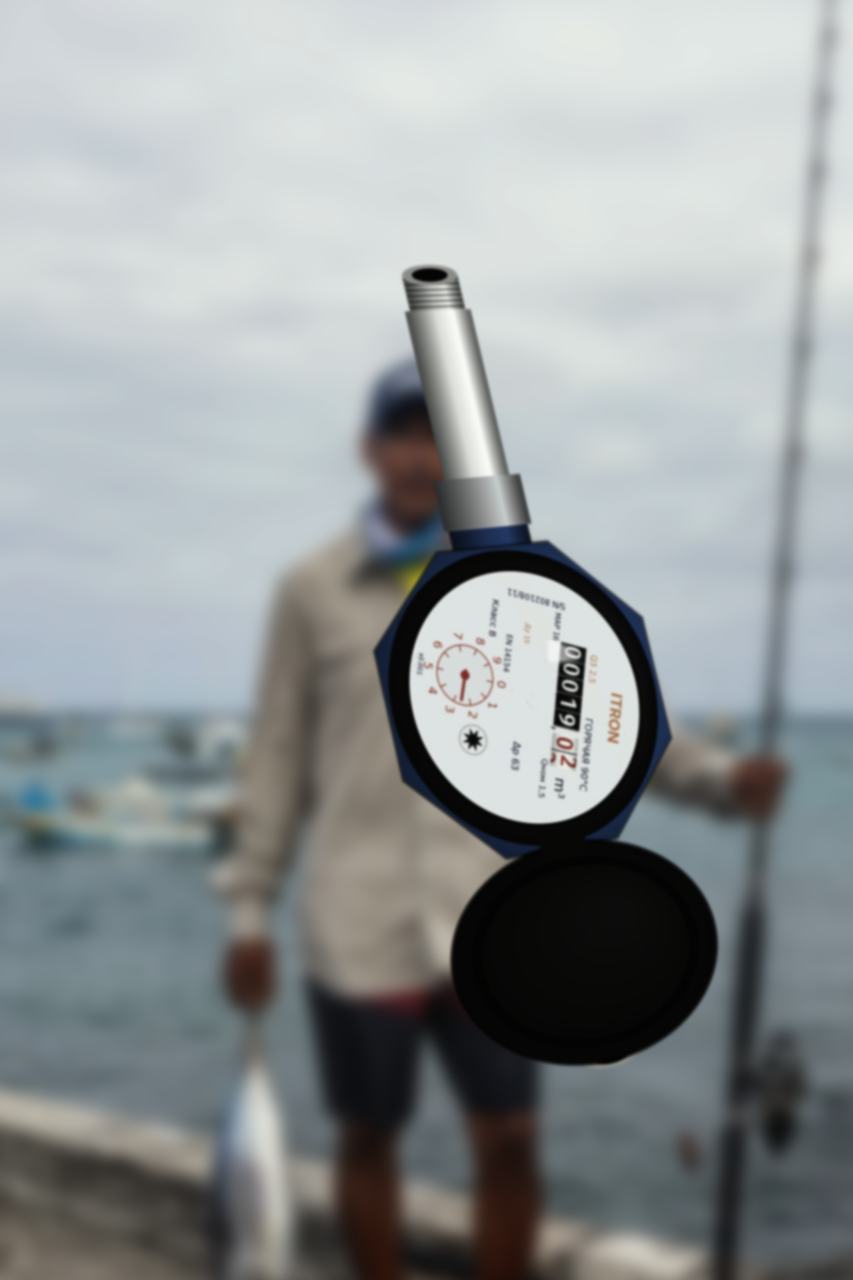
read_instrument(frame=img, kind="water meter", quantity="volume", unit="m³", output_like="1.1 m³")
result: 19.022 m³
